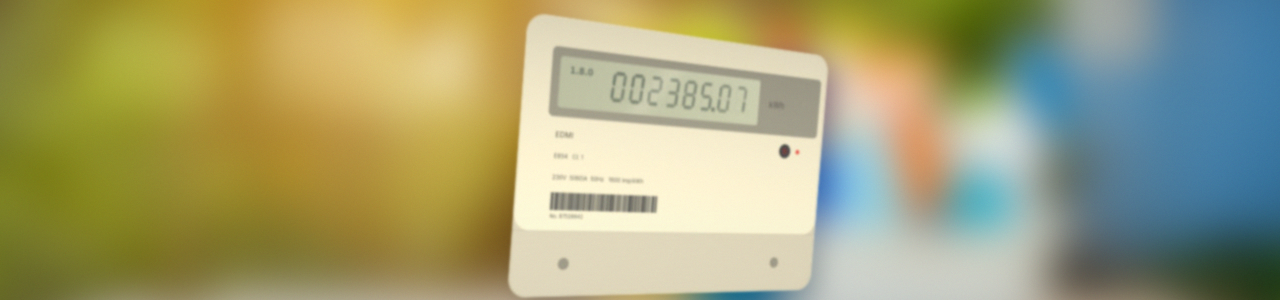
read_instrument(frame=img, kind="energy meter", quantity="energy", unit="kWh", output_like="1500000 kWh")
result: 2385.07 kWh
